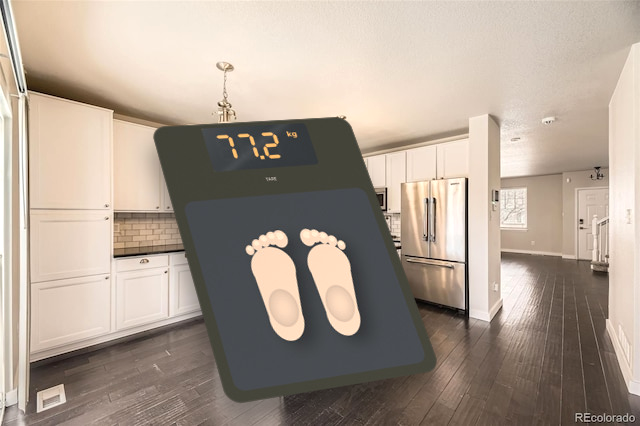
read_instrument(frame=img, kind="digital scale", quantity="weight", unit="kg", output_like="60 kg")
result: 77.2 kg
